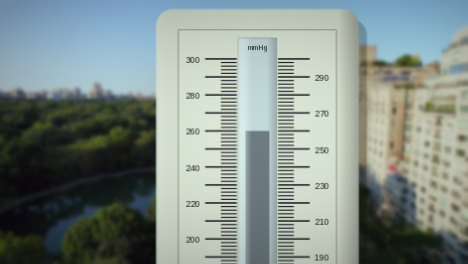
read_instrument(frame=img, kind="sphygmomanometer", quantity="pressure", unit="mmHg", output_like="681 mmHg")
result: 260 mmHg
